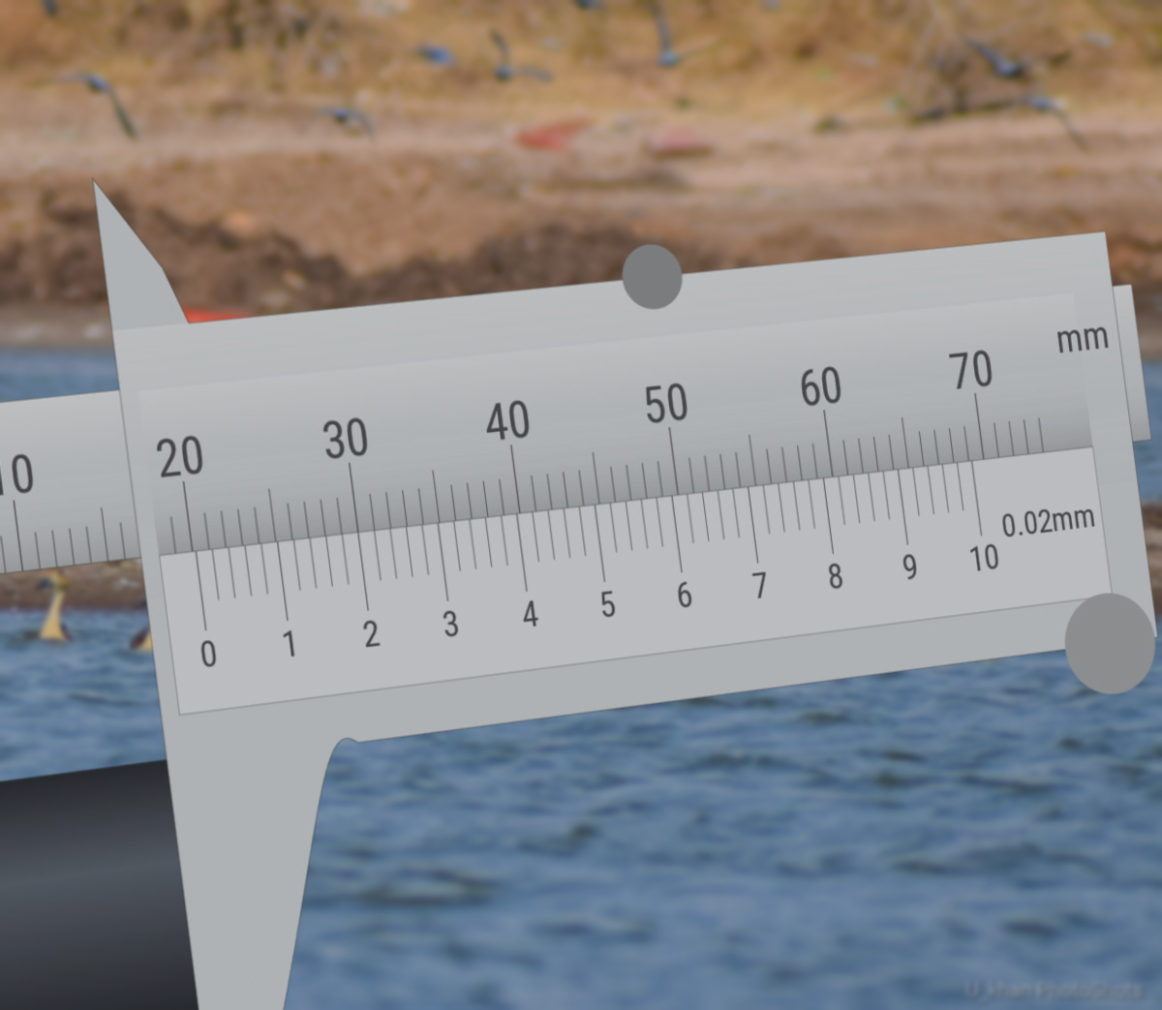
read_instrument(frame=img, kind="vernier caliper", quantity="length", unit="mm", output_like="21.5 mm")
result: 20.2 mm
